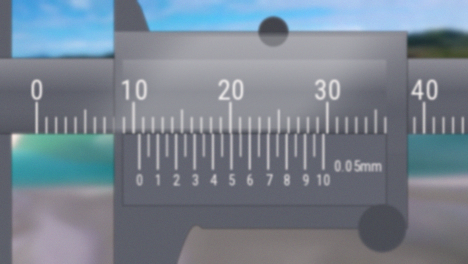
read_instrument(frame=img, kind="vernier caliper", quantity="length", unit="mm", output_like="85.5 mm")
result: 10.6 mm
